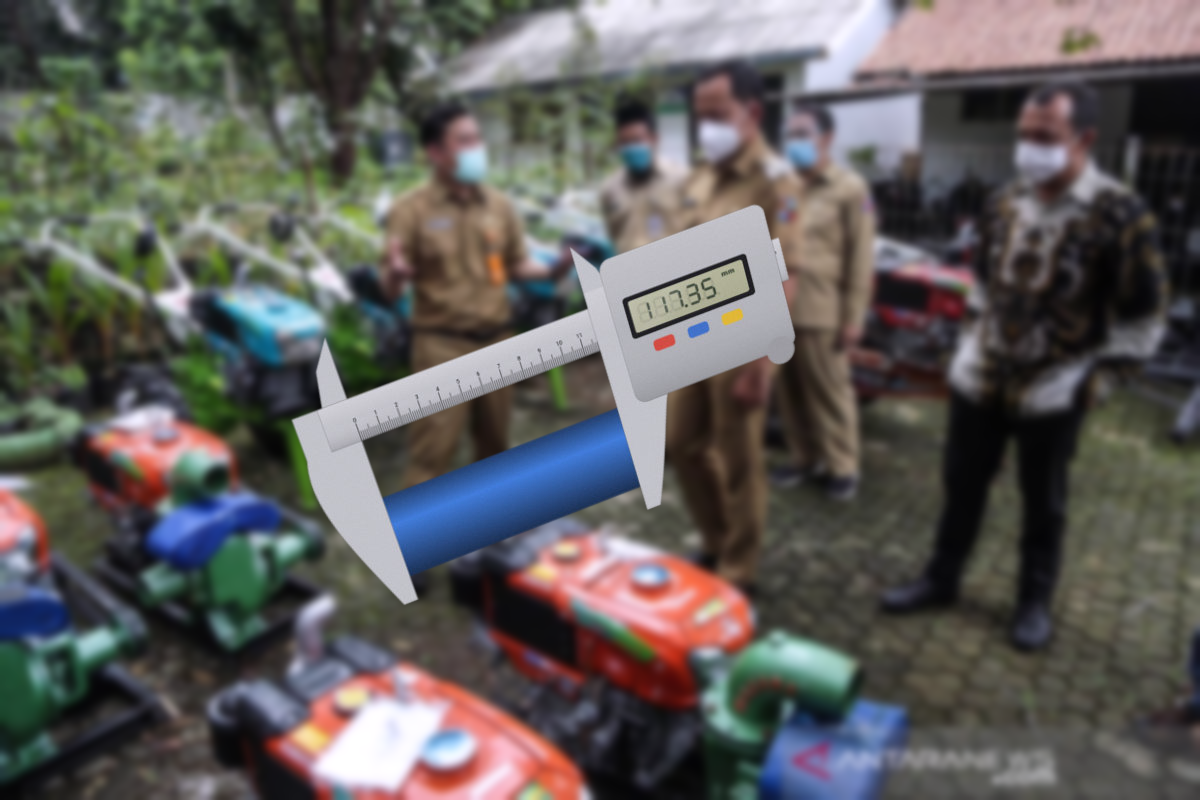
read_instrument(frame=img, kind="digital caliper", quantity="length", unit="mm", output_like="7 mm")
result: 117.35 mm
